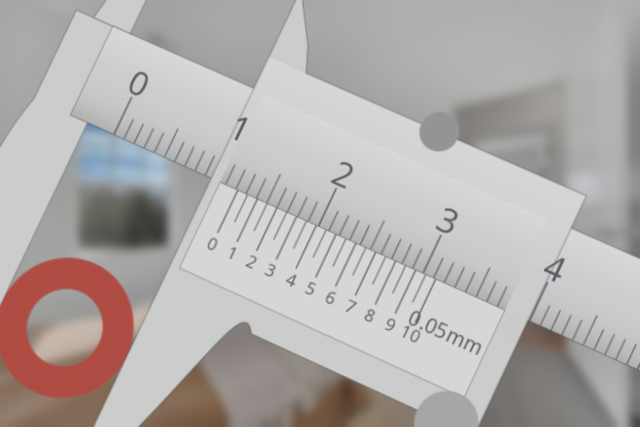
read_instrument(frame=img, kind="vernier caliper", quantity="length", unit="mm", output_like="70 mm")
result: 12.2 mm
